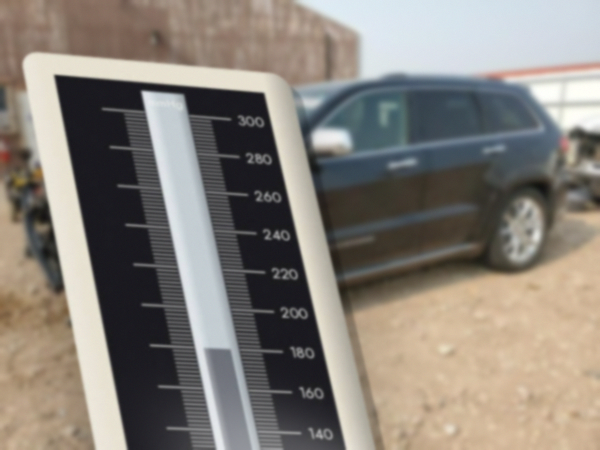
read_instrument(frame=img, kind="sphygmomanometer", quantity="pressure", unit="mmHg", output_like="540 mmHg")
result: 180 mmHg
